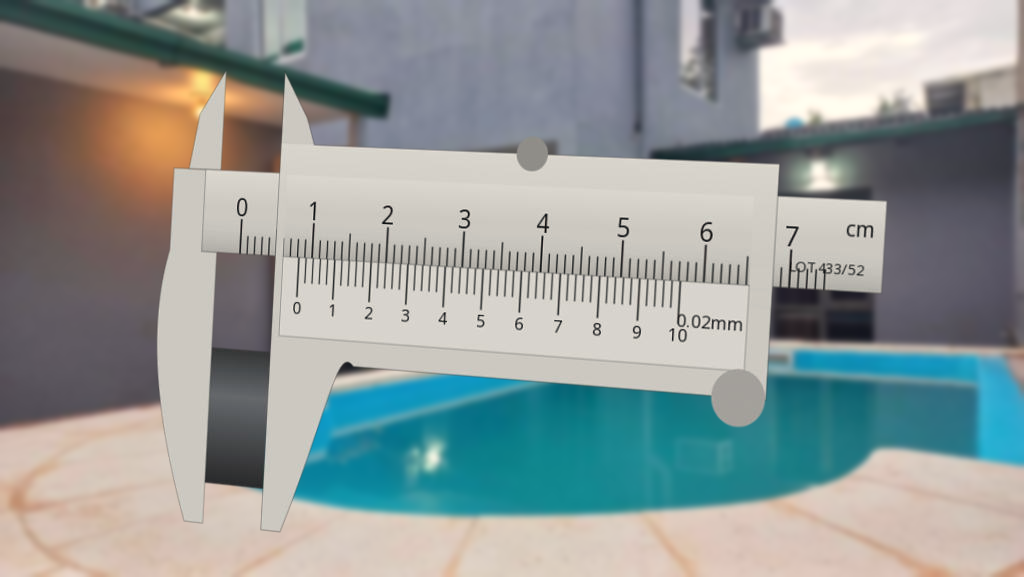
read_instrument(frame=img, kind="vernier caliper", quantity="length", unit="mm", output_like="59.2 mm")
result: 8.2 mm
